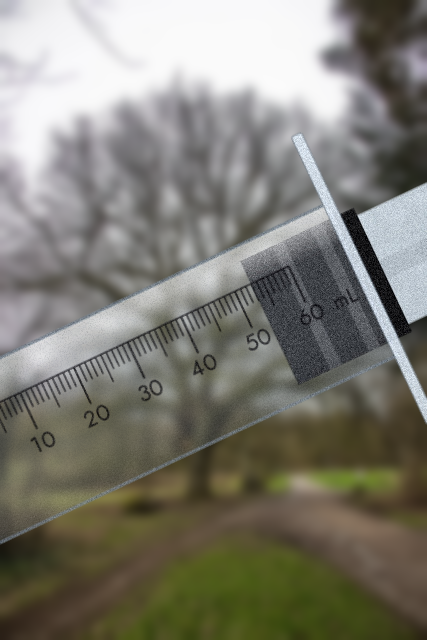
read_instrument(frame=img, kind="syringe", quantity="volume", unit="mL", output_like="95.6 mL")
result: 53 mL
